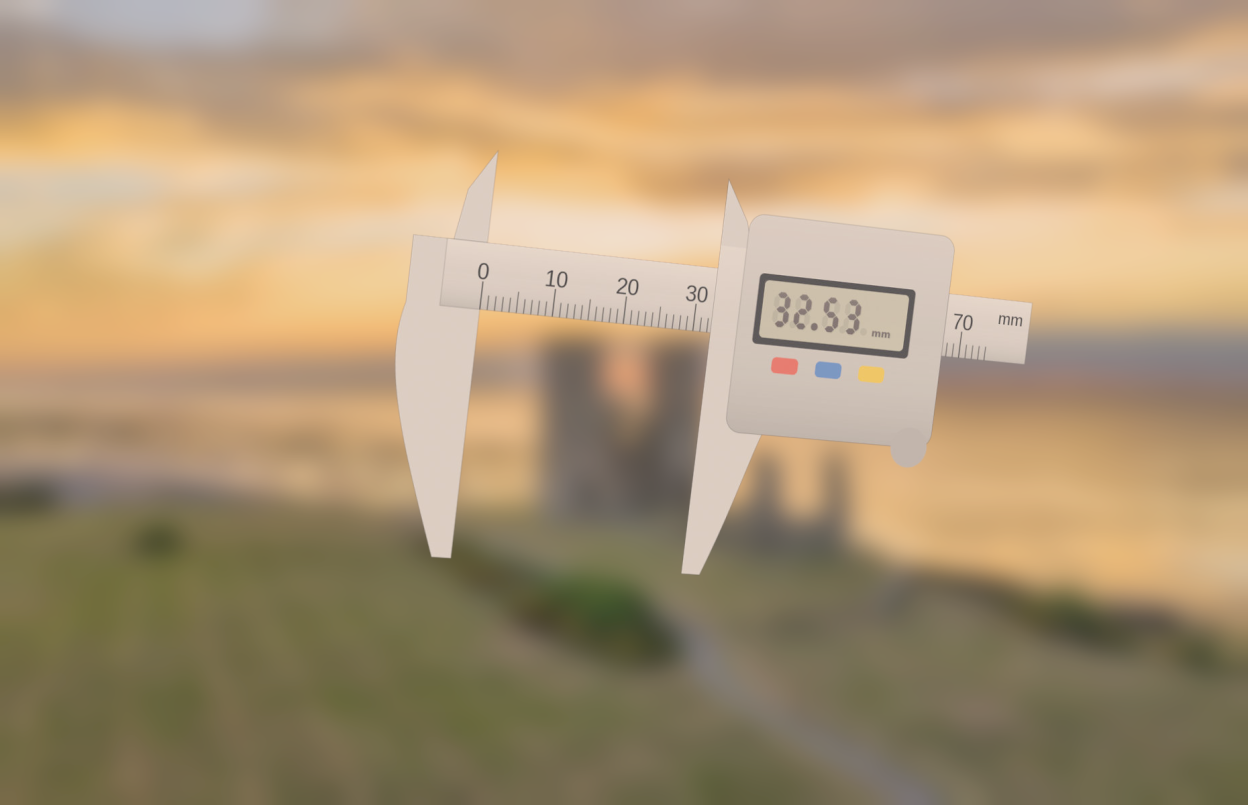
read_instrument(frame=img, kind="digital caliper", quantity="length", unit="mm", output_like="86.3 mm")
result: 32.53 mm
